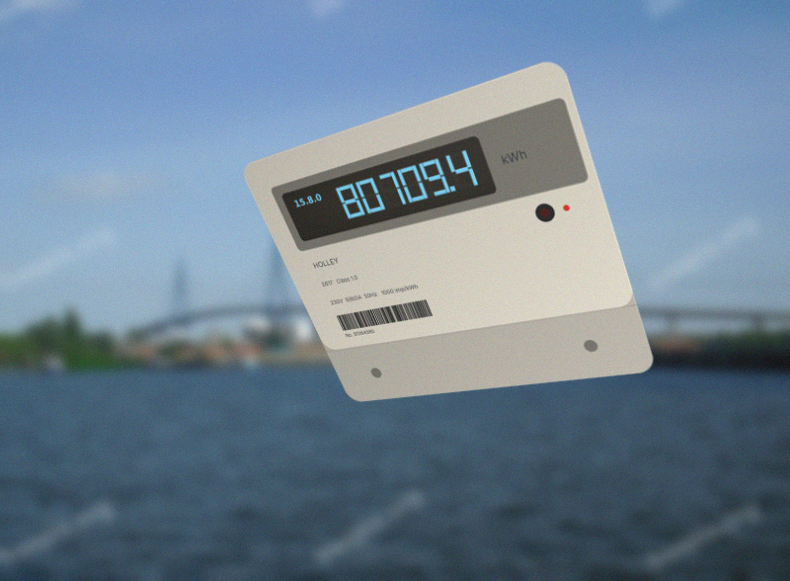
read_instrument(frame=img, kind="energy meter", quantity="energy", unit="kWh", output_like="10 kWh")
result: 80709.4 kWh
